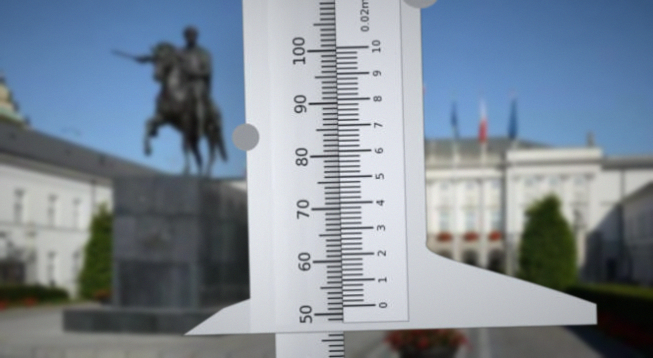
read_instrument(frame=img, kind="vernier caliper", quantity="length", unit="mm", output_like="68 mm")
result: 51.5 mm
